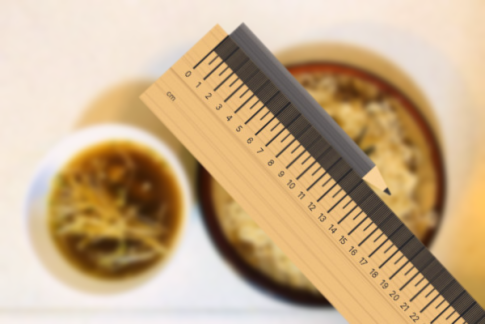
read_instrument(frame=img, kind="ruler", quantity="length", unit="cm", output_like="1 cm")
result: 15 cm
